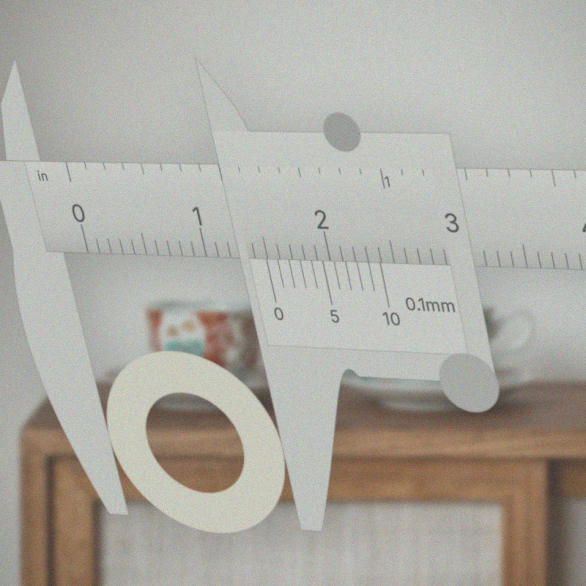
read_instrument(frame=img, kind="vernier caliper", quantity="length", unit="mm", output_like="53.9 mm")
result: 14.9 mm
